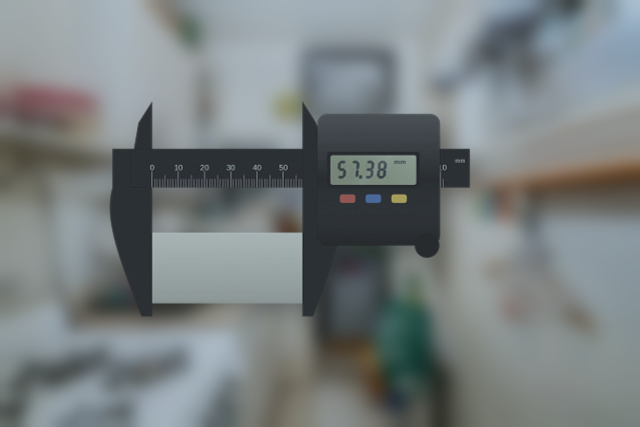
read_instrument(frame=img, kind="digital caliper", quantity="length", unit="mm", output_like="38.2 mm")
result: 57.38 mm
